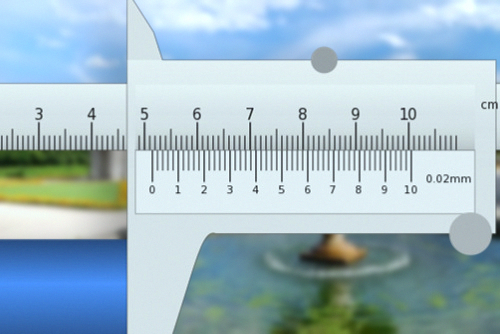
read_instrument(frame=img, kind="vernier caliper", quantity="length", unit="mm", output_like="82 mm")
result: 51.5 mm
